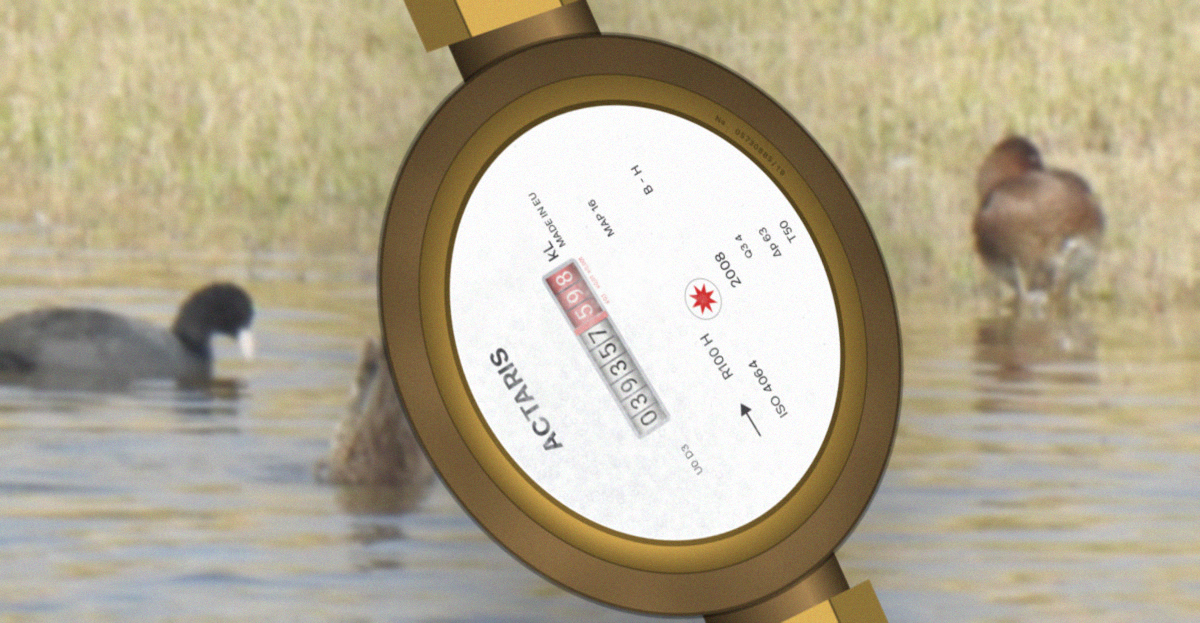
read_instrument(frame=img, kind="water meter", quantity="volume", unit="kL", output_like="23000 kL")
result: 39357.598 kL
